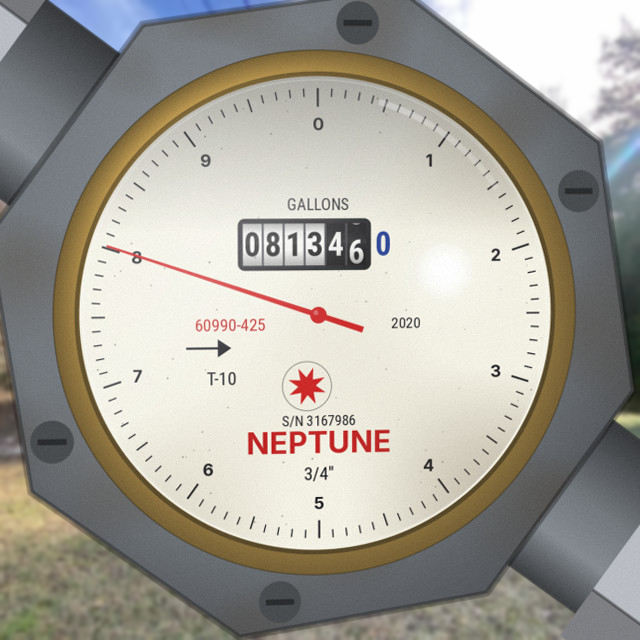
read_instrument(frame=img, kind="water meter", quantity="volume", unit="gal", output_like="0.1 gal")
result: 813458.0 gal
